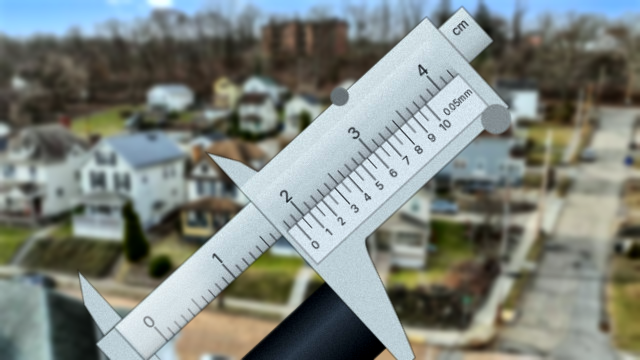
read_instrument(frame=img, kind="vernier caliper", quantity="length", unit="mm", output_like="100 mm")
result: 18.8 mm
